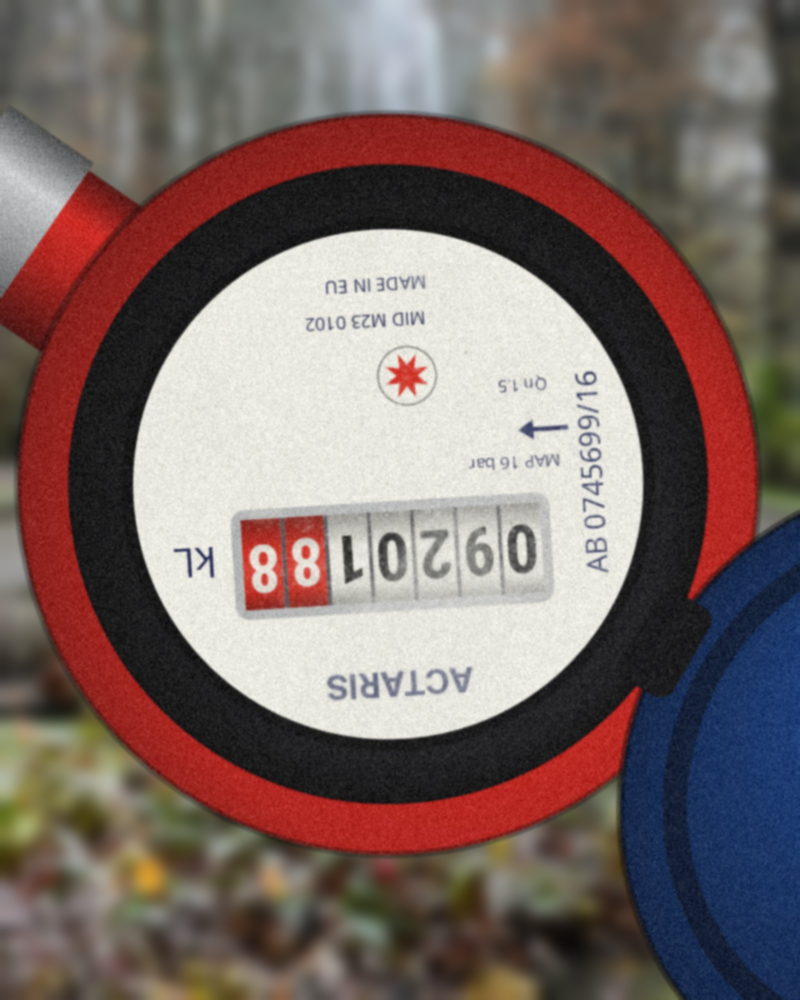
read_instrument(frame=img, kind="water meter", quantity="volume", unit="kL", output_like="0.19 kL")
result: 9201.88 kL
